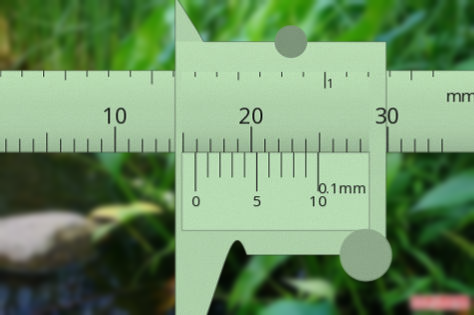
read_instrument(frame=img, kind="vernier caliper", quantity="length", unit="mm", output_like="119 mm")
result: 15.9 mm
